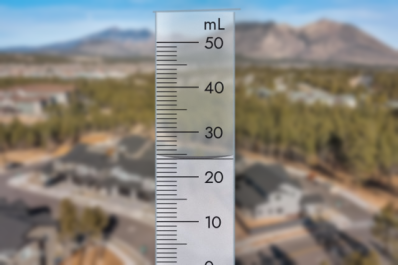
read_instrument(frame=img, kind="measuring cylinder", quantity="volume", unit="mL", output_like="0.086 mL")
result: 24 mL
